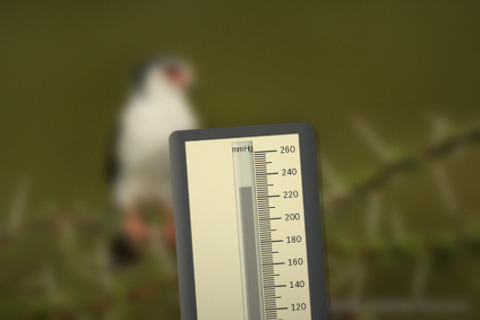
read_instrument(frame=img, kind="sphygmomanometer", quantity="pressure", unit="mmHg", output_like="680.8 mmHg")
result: 230 mmHg
